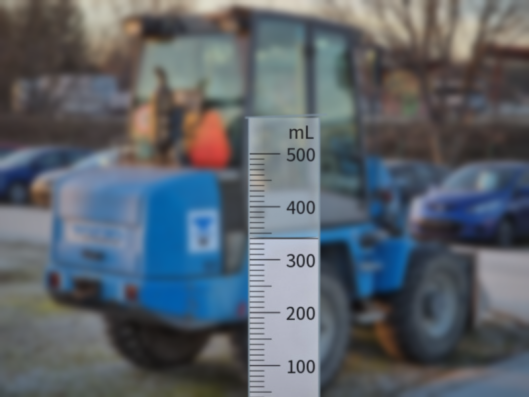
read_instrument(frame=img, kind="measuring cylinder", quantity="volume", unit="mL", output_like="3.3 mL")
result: 340 mL
